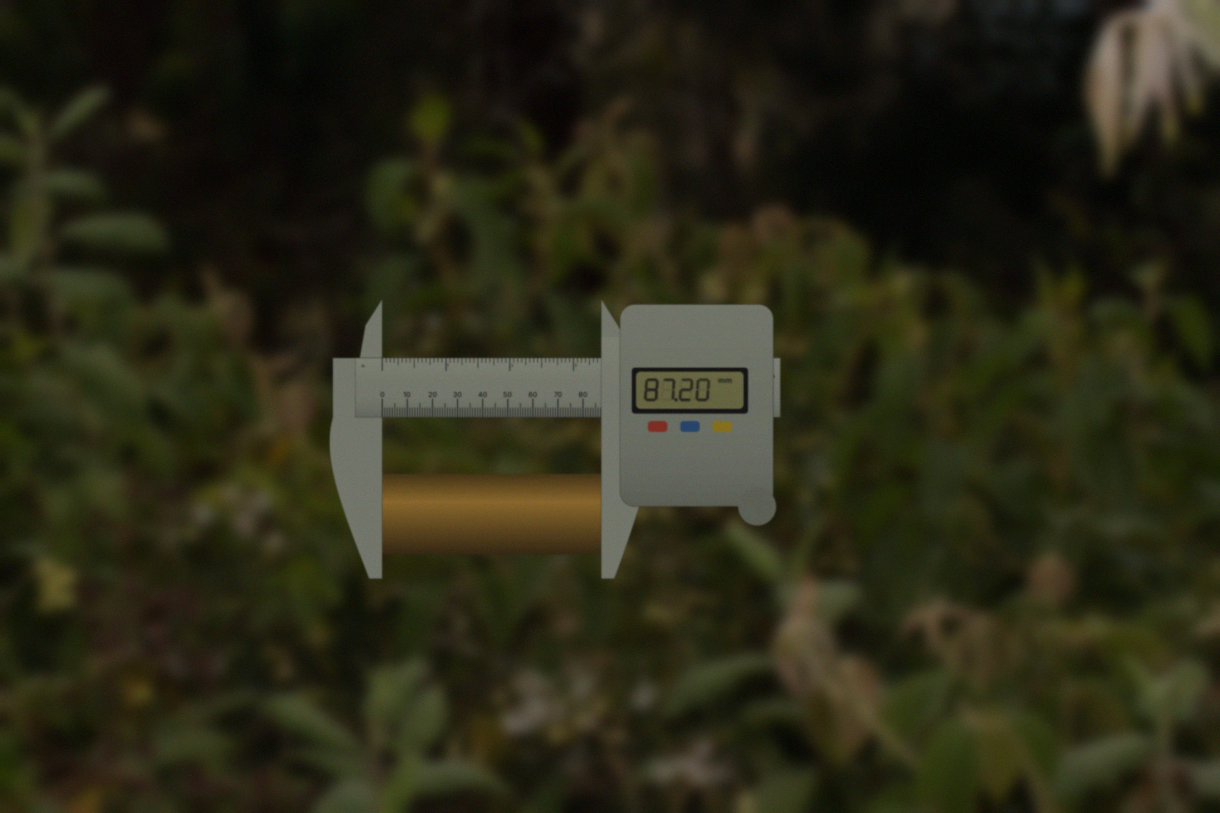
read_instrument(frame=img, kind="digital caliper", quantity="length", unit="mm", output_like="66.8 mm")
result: 87.20 mm
